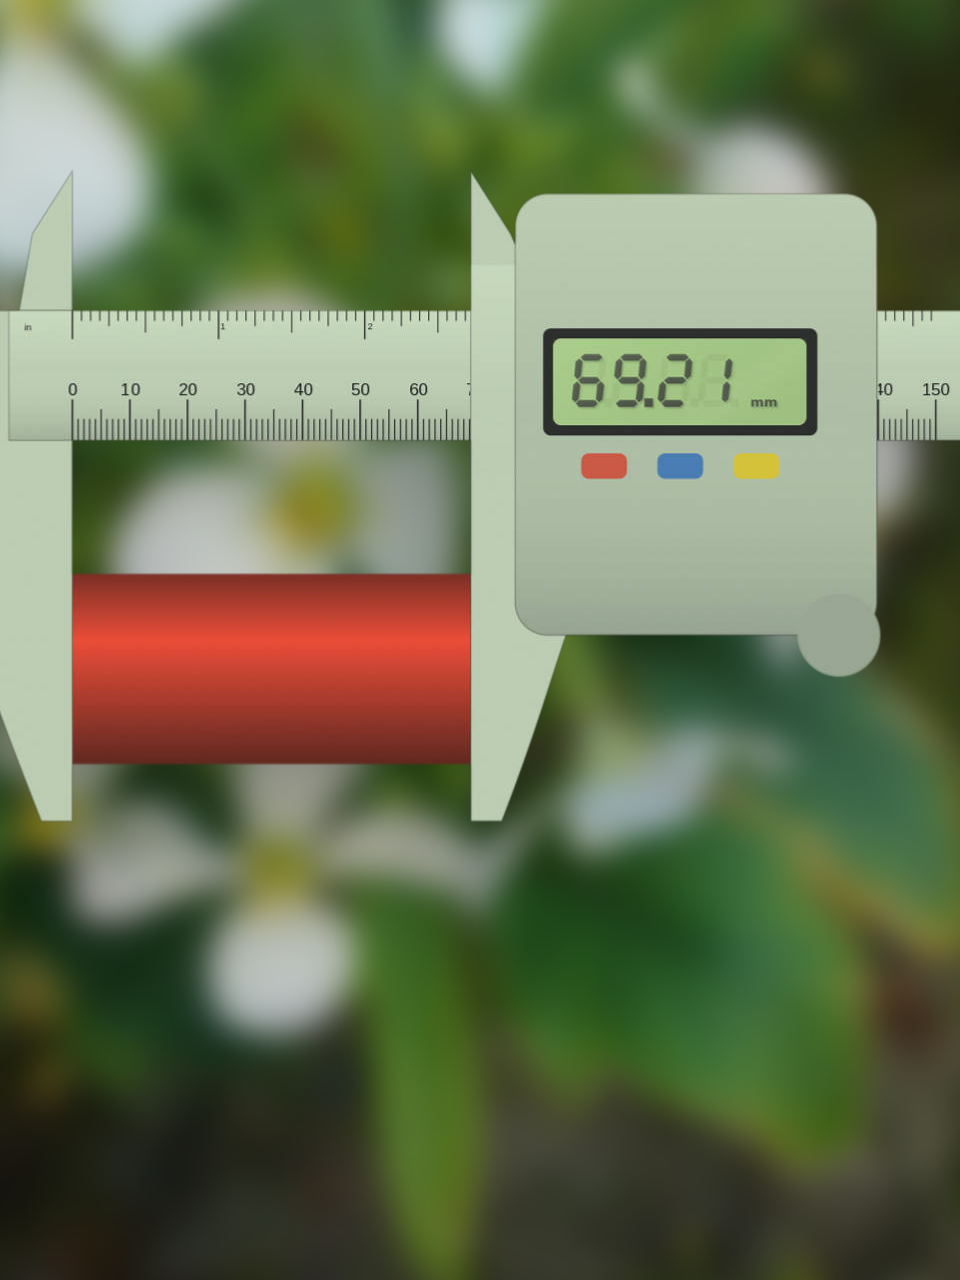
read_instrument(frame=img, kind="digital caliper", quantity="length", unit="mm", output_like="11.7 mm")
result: 69.21 mm
